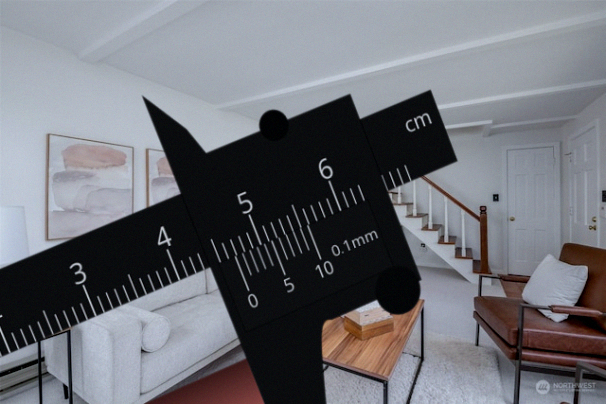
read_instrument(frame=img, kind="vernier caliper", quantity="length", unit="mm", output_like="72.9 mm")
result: 46.8 mm
